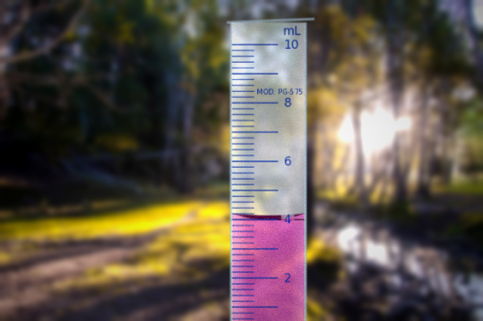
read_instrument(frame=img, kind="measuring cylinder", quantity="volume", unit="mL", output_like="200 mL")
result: 4 mL
